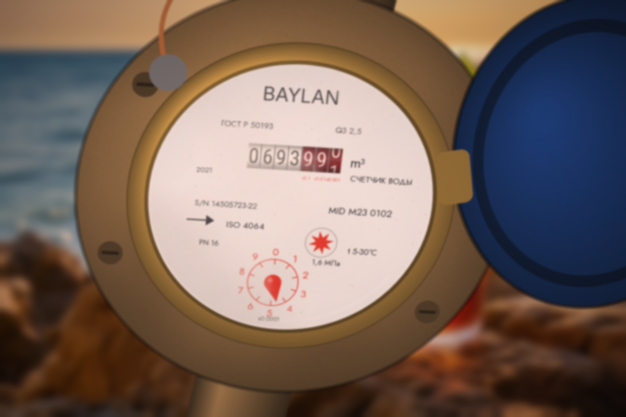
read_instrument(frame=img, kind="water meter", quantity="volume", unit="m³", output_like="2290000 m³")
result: 693.9904 m³
